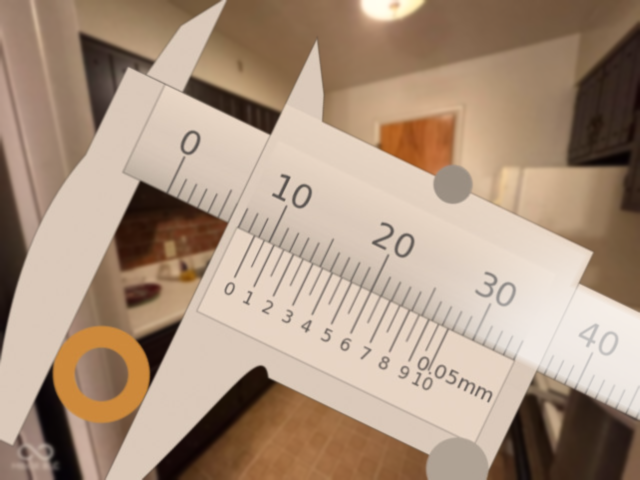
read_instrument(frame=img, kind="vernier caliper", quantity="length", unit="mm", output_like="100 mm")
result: 8.6 mm
